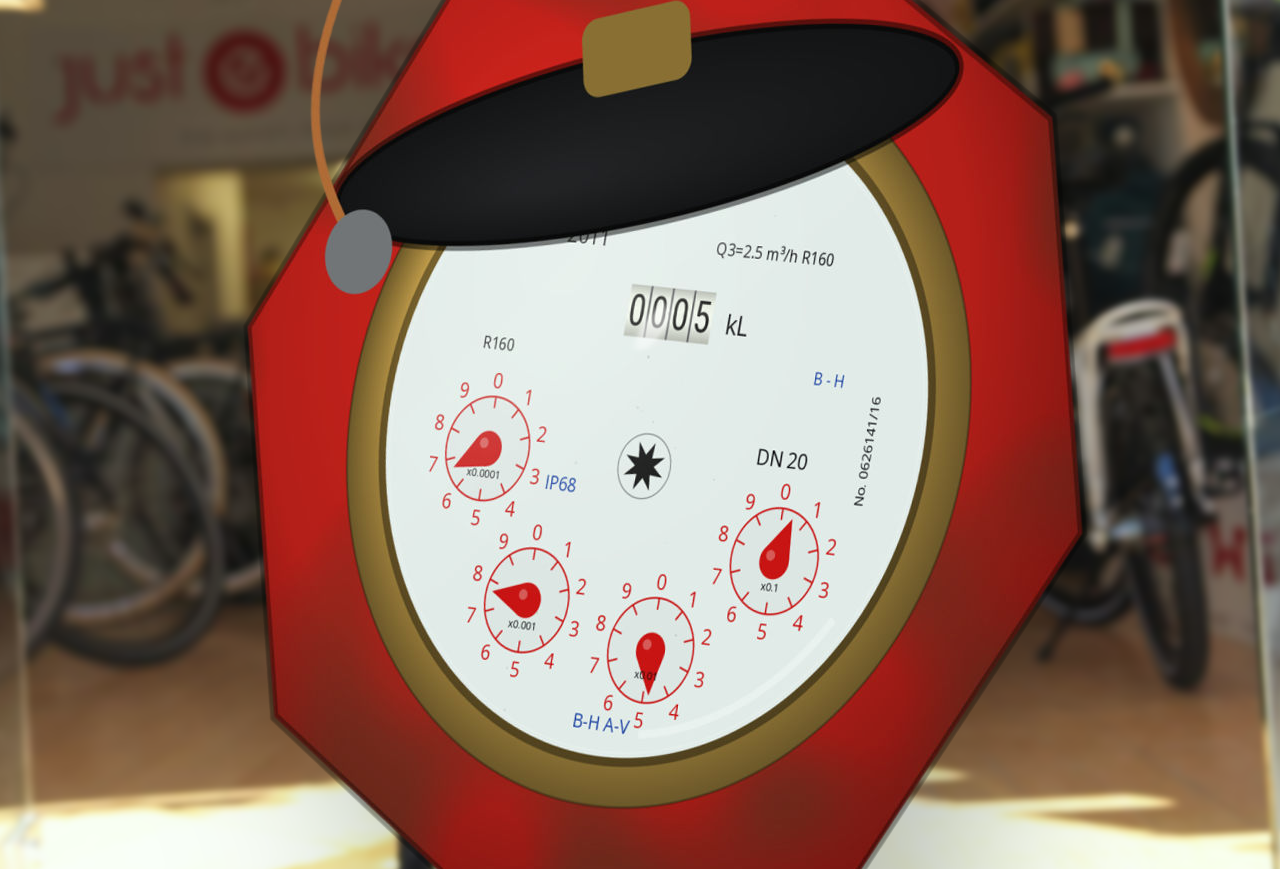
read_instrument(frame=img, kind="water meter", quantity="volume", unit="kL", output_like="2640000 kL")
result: 5.0476 kL
